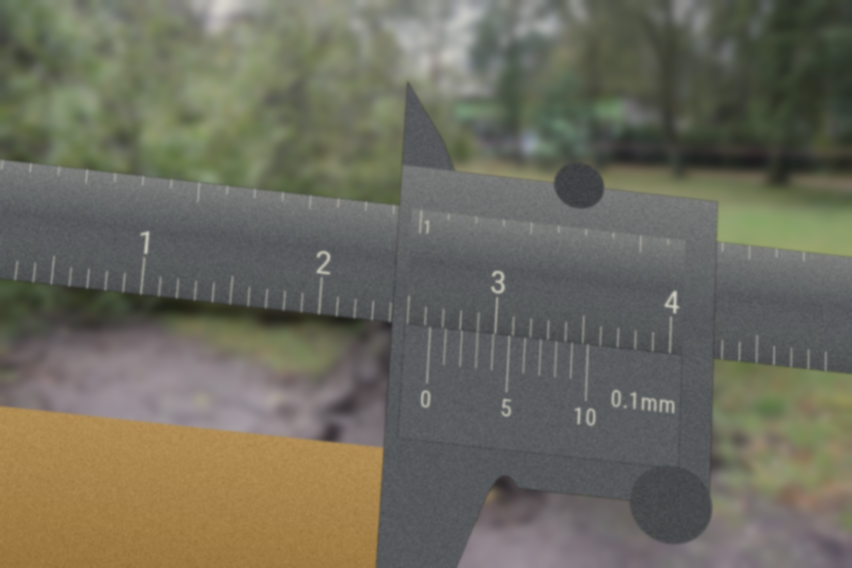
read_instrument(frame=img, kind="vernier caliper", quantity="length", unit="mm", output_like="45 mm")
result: 26.3 mm
